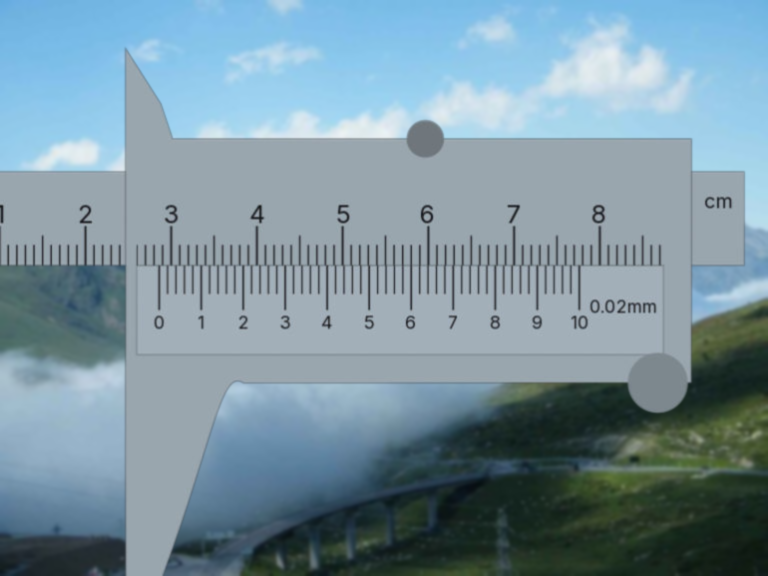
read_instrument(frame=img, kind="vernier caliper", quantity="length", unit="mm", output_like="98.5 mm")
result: 28.6 mm
